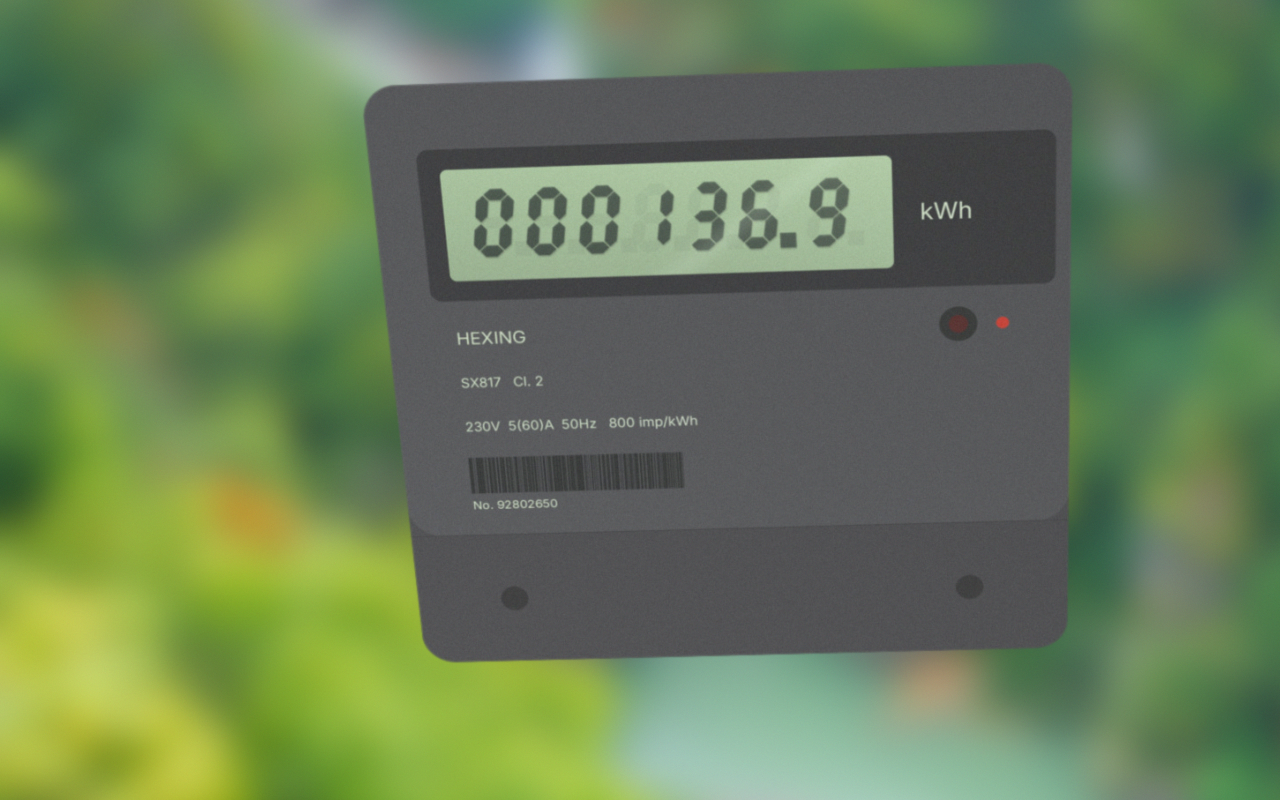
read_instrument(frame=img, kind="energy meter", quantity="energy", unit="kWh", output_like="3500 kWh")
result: 136.9 kWh
